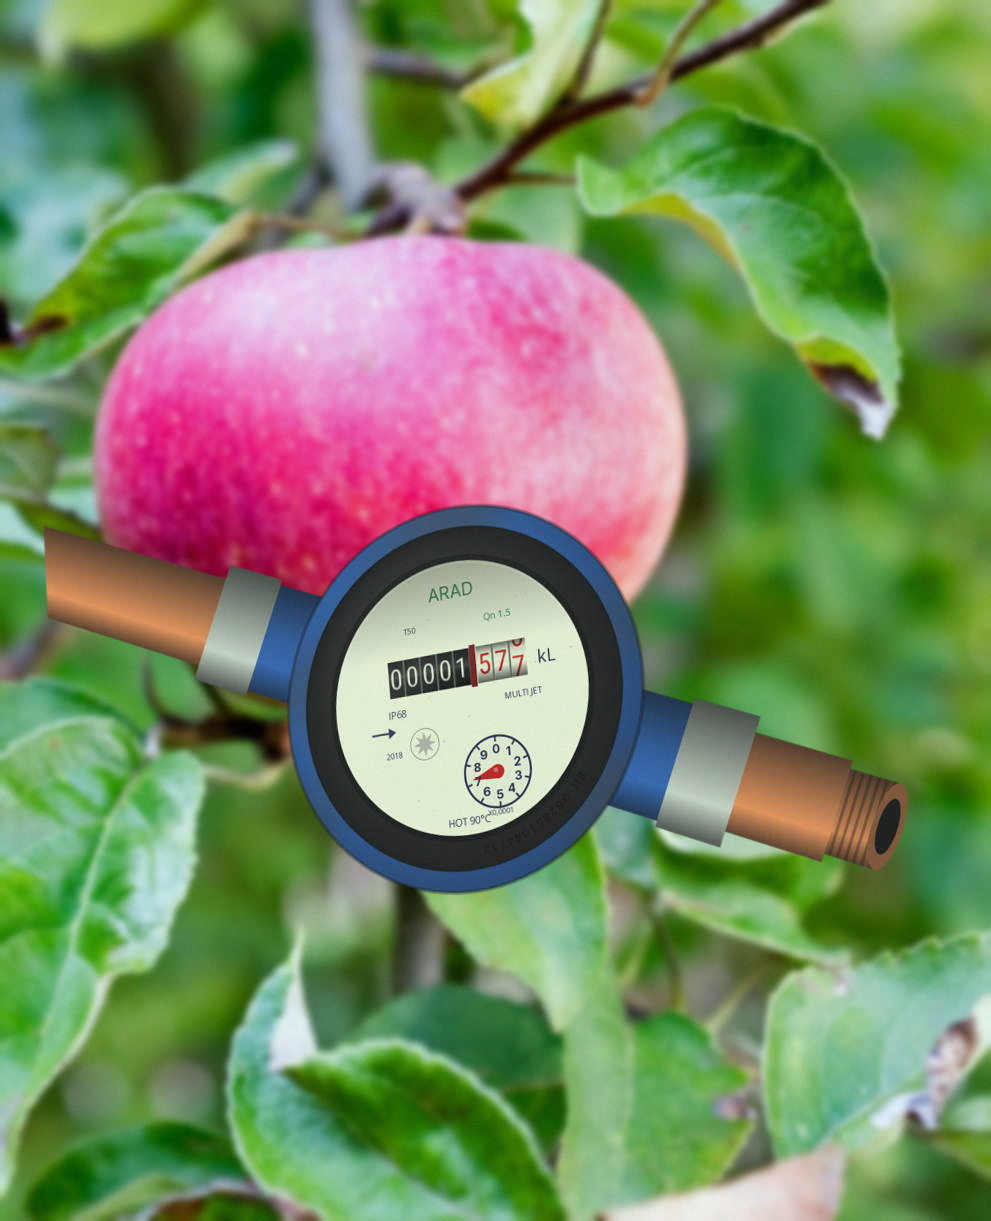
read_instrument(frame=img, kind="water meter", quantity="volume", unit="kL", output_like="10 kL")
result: 1.5767 kL
